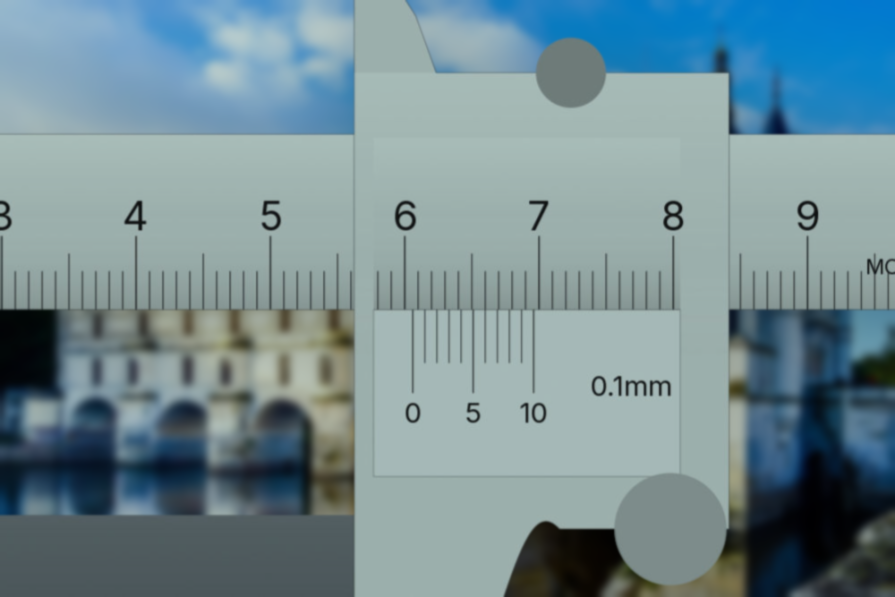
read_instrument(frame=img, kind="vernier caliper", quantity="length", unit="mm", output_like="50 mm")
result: 60.6 mm
